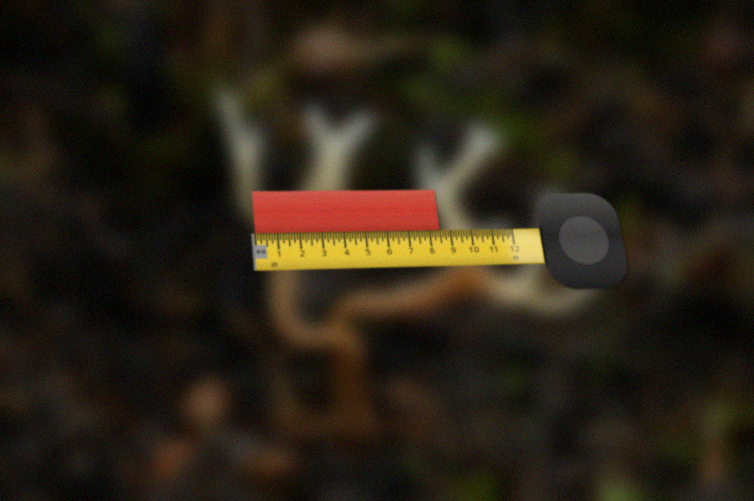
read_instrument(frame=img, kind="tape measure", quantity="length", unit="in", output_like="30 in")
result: 8.5 in
